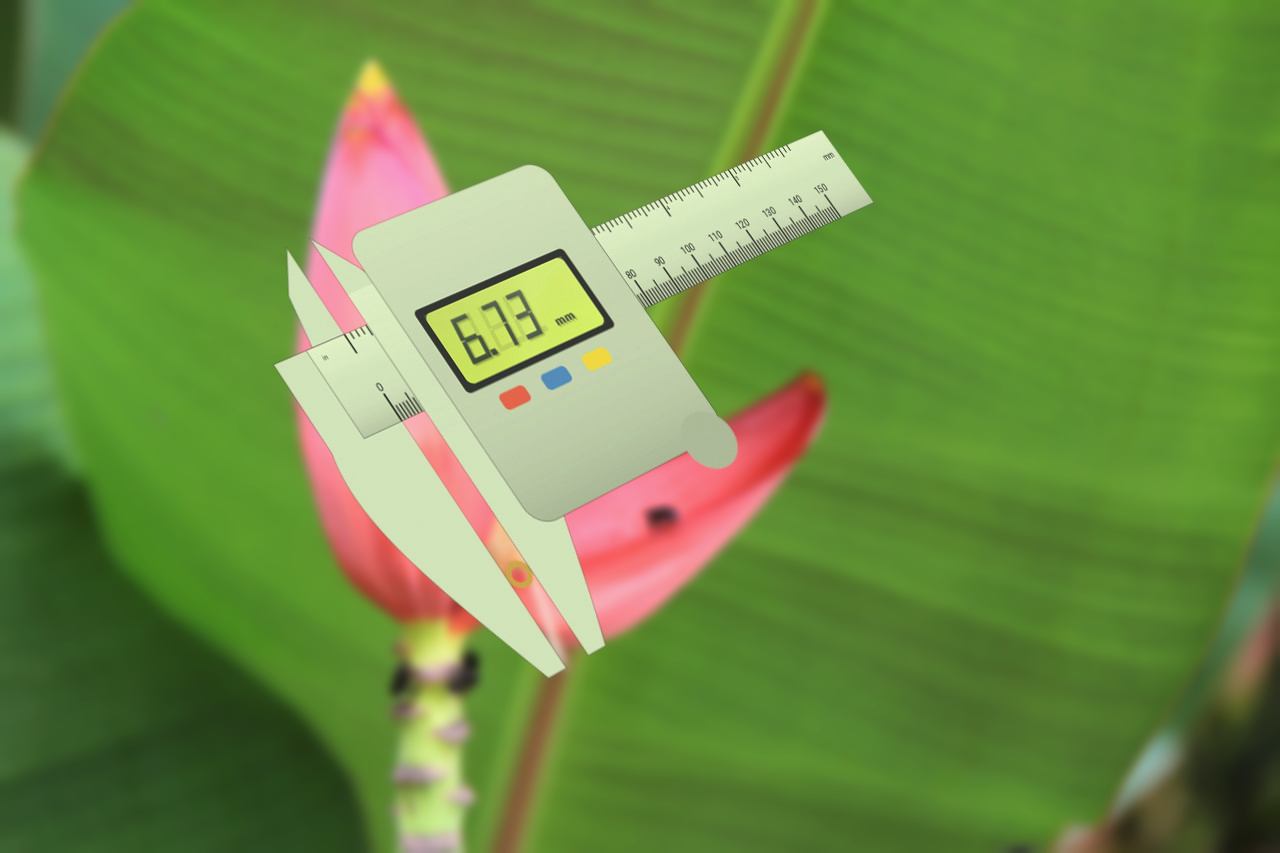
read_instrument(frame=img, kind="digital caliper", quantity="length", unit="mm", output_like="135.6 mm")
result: 6.73 mm
